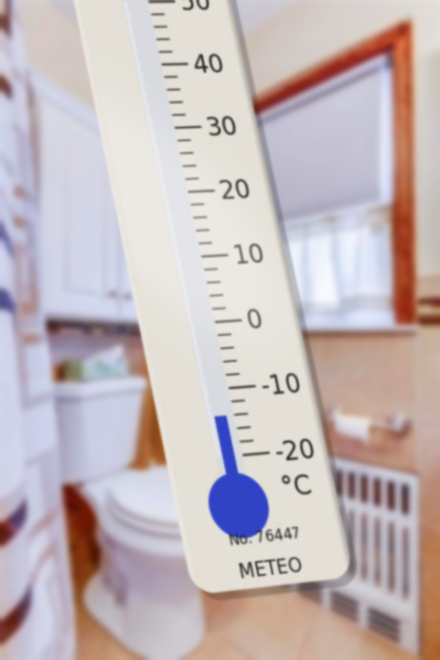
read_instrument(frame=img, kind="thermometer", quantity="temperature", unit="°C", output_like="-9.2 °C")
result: -14 °C
